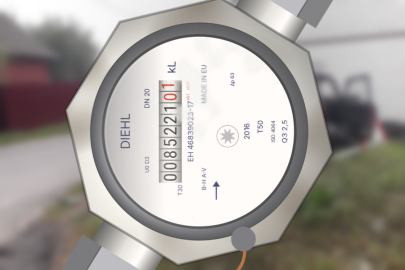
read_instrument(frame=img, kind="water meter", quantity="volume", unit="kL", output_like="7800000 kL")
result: 85221.01 kL
